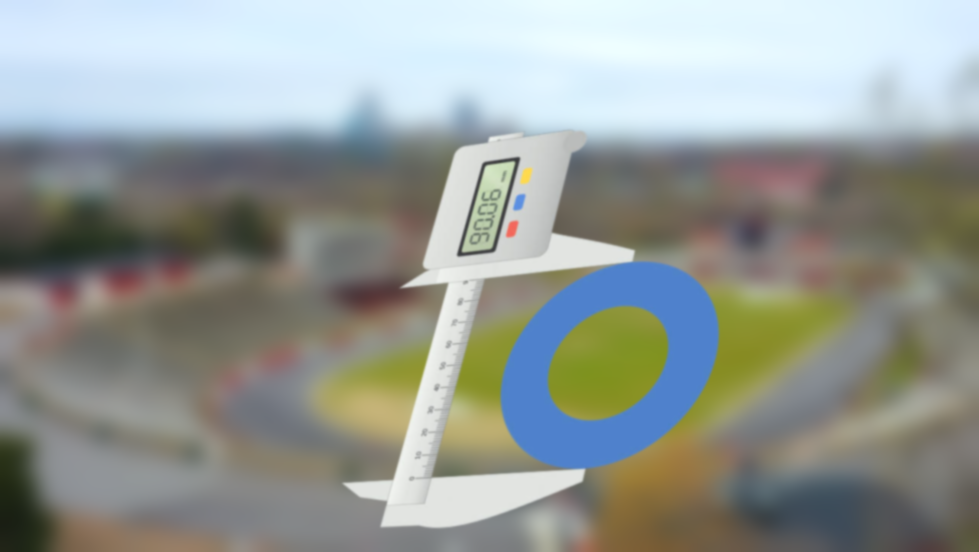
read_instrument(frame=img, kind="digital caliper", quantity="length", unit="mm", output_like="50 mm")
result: 90.06 mm
